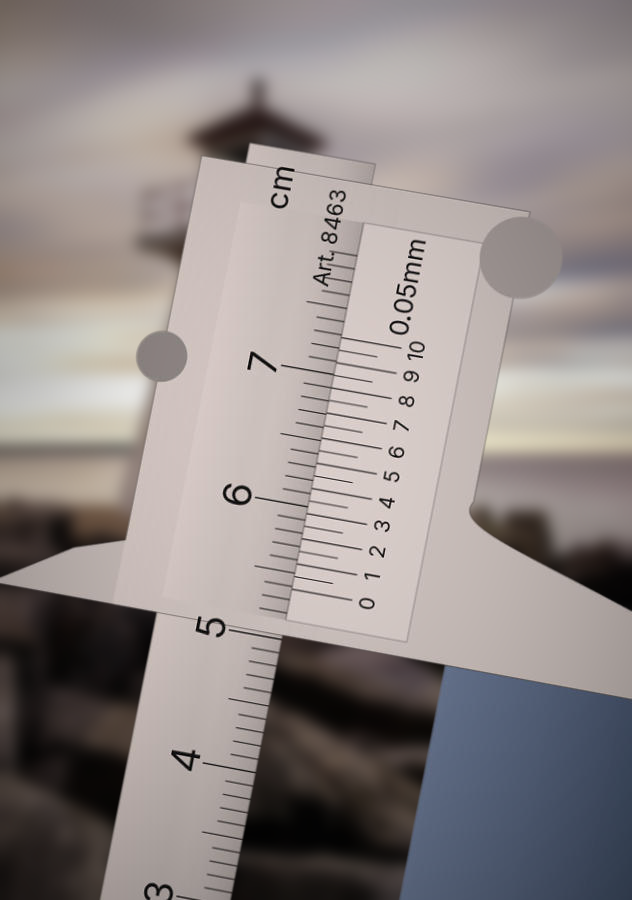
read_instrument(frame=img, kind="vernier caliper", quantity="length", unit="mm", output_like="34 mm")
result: 53.8 mm
